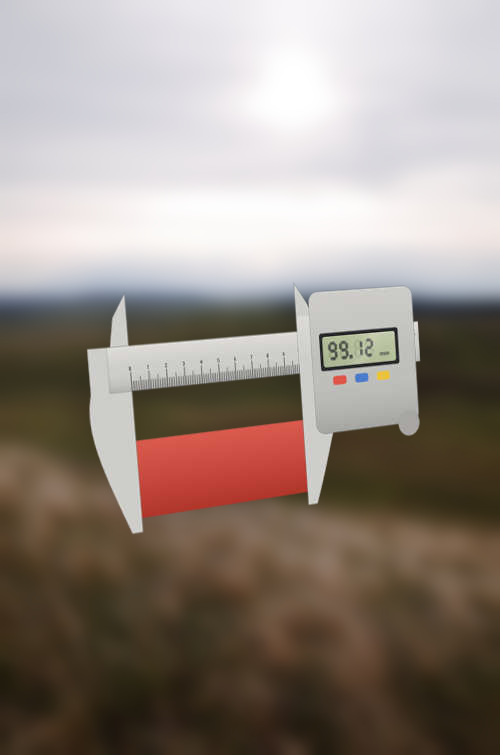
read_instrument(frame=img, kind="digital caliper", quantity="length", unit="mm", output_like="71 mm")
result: 99.12 mm
